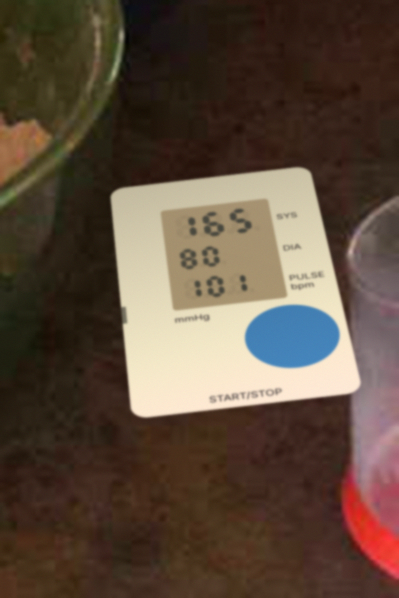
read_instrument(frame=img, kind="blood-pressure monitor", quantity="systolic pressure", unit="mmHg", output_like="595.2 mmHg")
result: 165 mmHg
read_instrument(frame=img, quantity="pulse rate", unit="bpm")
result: 101 bpm
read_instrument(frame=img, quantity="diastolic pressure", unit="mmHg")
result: 80 mmHg
